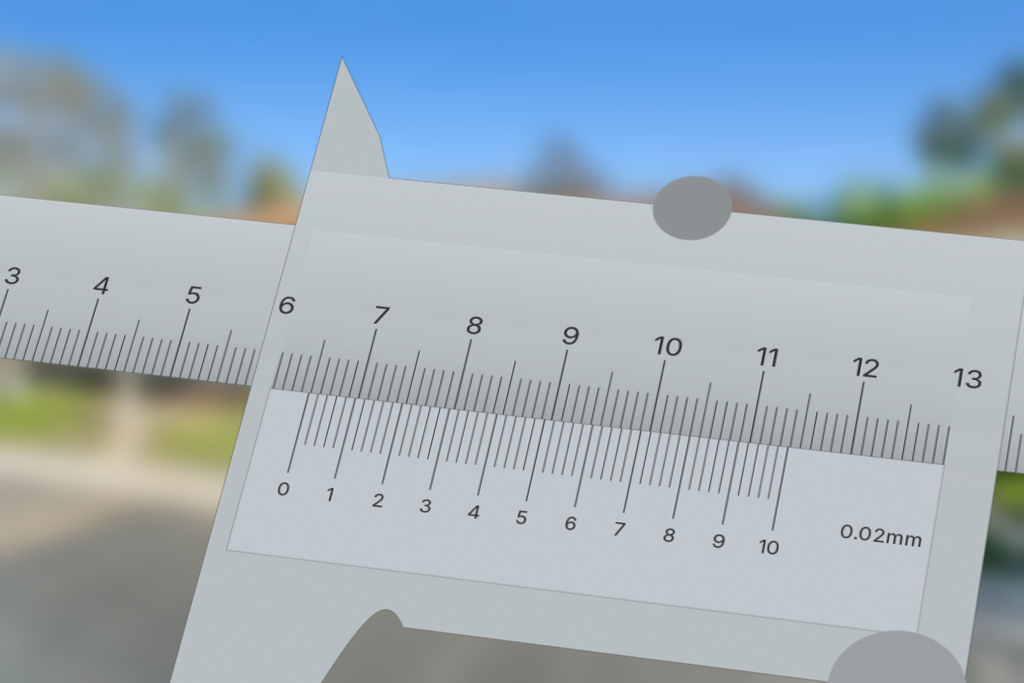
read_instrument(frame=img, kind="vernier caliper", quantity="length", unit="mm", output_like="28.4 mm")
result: 64.8 mm
